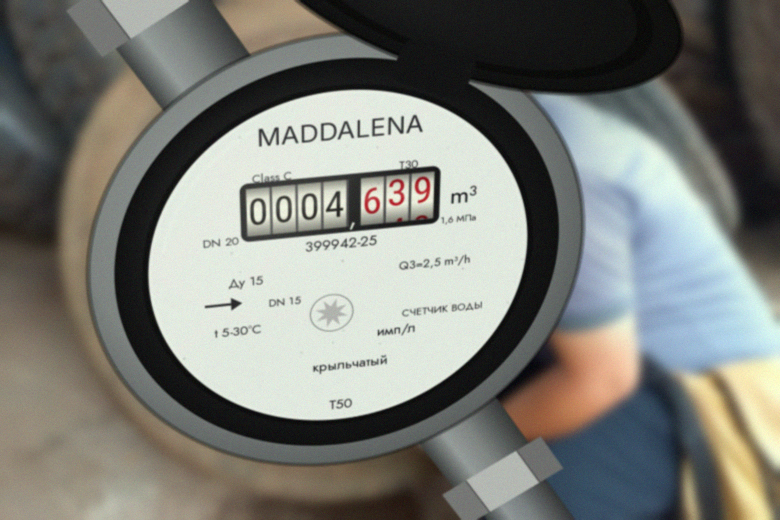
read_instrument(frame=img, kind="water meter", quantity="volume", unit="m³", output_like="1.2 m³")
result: 4.639 m³
